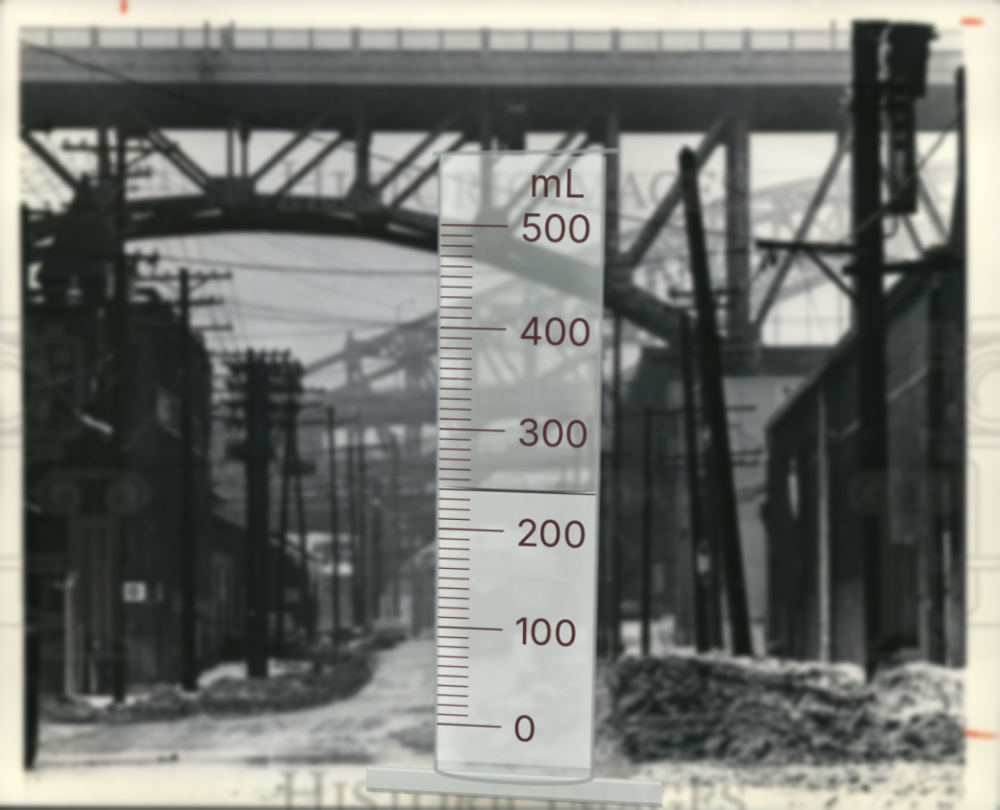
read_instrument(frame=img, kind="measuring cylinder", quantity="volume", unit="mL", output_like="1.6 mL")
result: 240 mL
